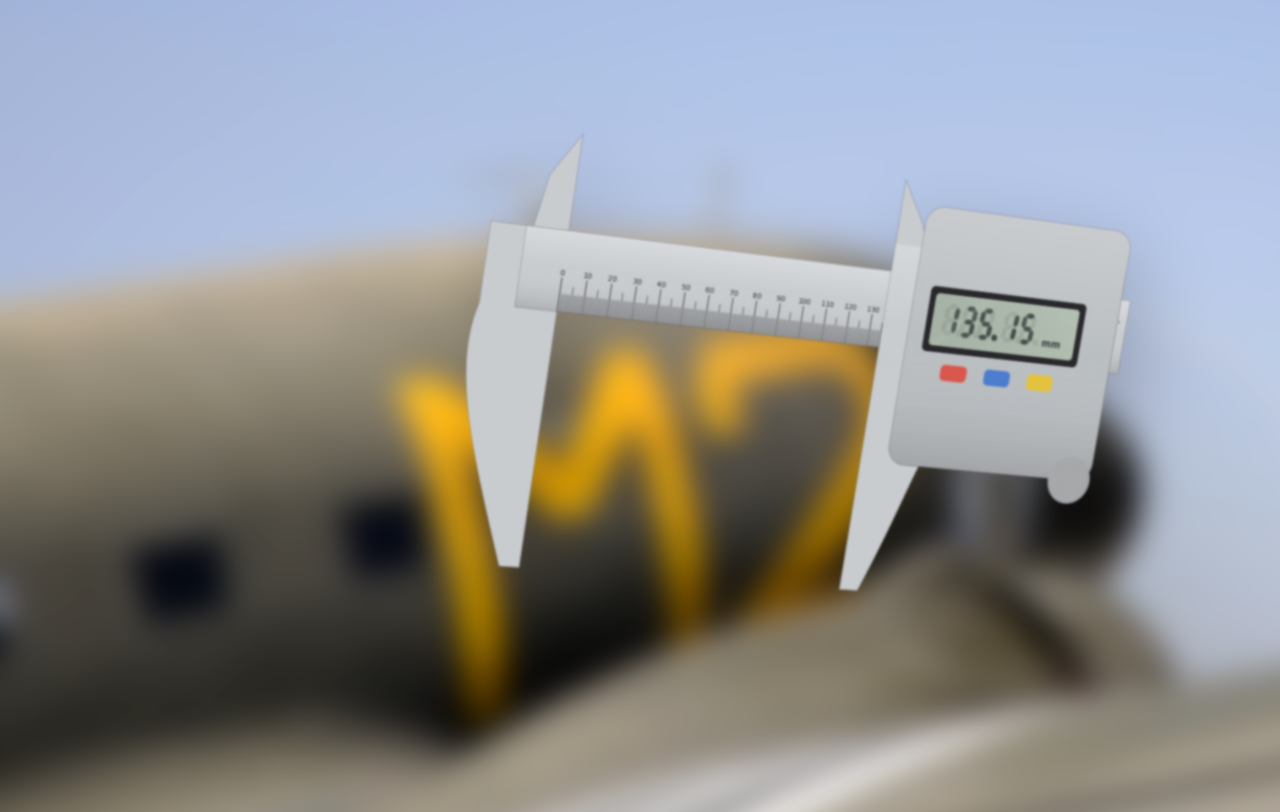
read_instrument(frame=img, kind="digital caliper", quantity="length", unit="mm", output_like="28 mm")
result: 135.15 mm
